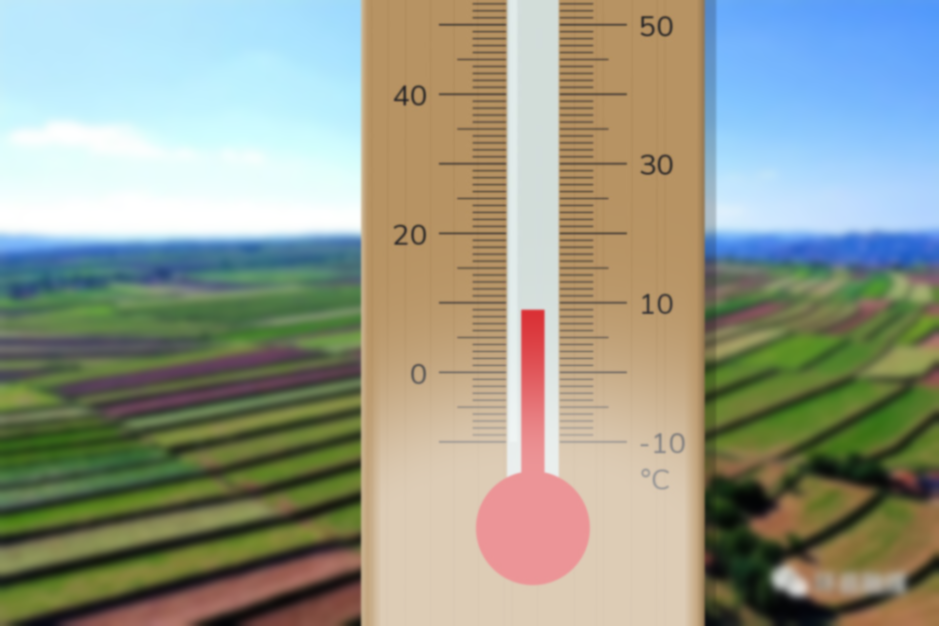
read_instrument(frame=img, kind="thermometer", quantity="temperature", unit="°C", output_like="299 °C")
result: 9 °C
